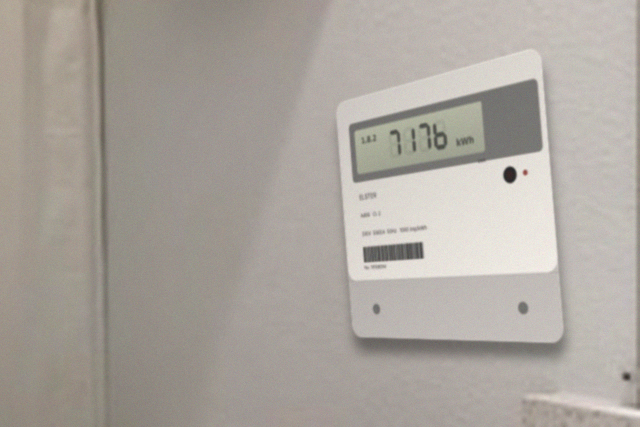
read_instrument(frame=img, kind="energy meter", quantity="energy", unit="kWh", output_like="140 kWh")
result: 7176 kWh
